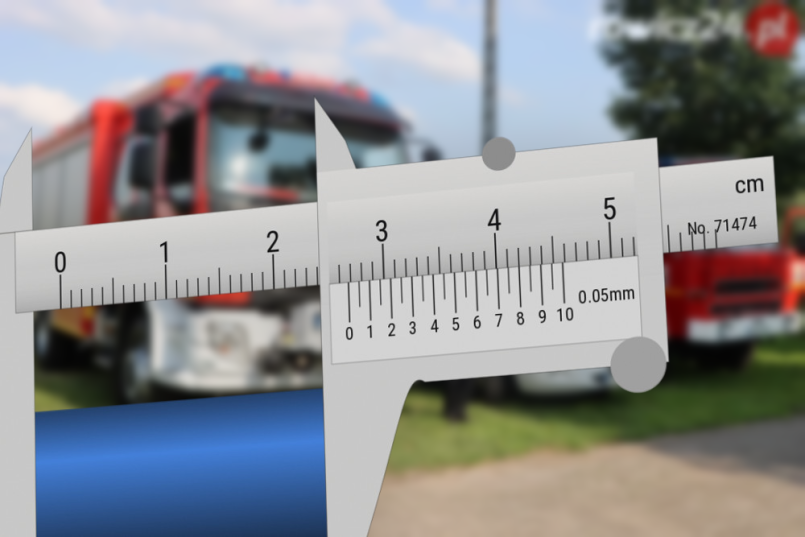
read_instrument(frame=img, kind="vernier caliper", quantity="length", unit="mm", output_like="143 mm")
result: 26.8 mm
